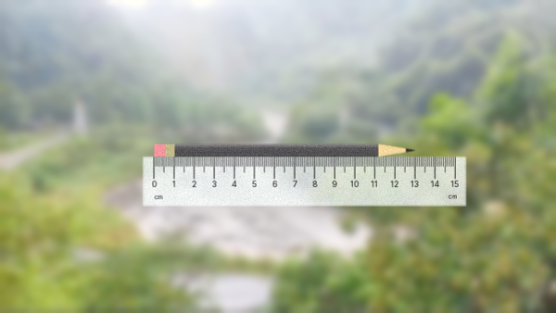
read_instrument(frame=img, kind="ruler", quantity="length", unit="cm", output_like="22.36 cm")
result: 13 cm
